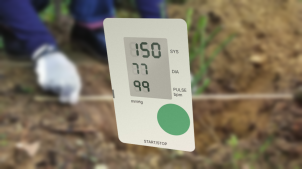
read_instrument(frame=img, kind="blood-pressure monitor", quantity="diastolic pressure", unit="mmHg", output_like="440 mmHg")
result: 77 mmHg
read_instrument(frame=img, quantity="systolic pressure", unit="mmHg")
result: 150 mmHg
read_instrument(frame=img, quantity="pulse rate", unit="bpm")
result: 99 bpm
